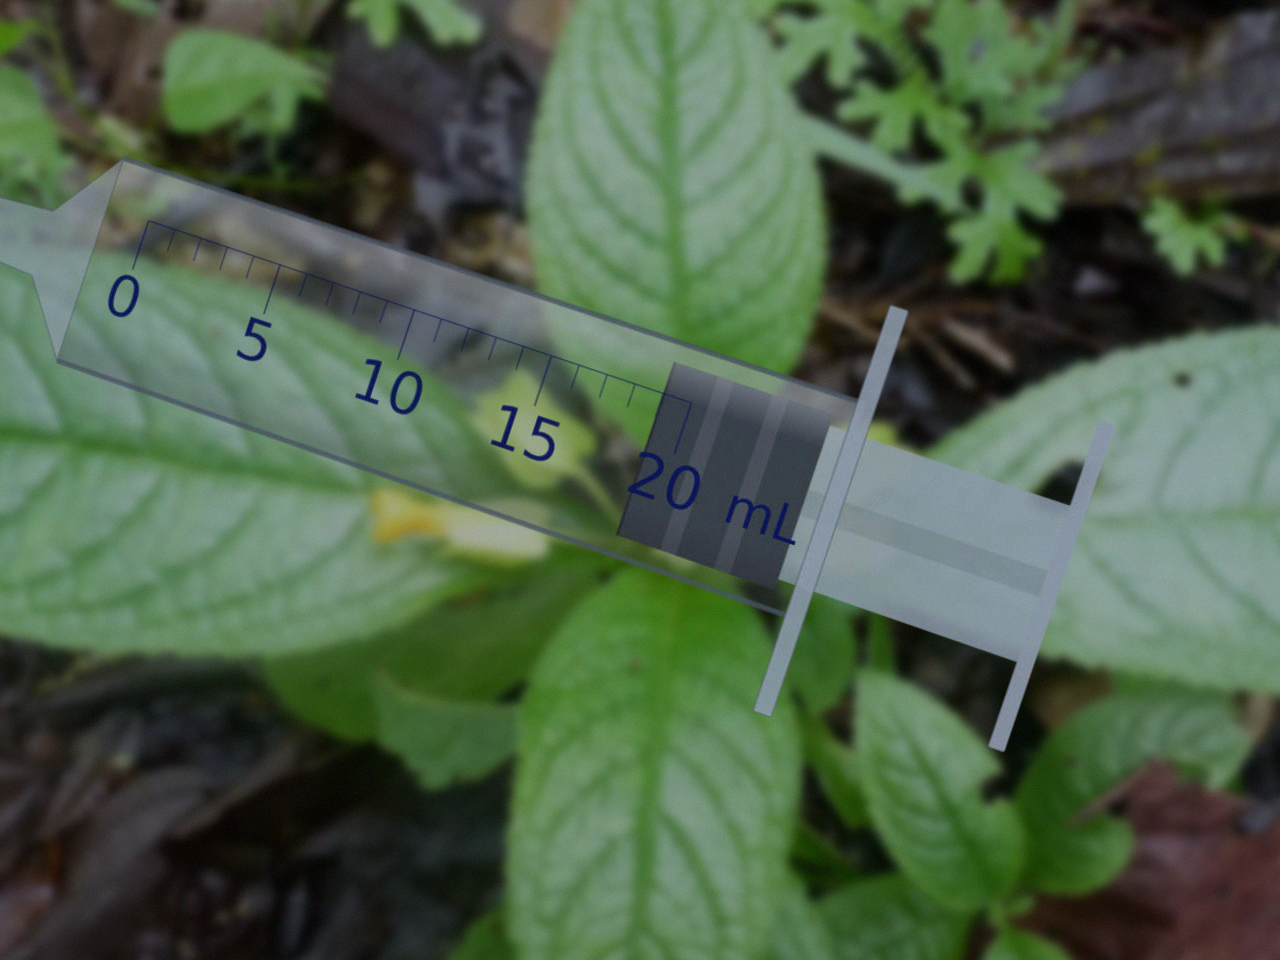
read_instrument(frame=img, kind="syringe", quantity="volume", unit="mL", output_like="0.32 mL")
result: 19 mL
